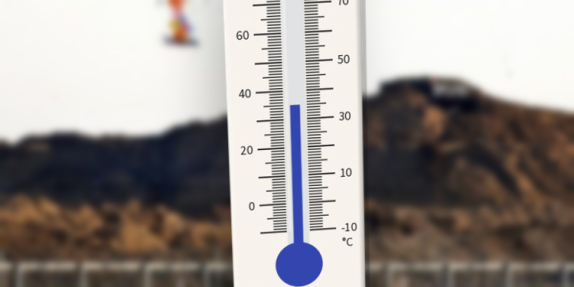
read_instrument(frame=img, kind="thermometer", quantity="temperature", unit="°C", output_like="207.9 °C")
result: 35 °C
